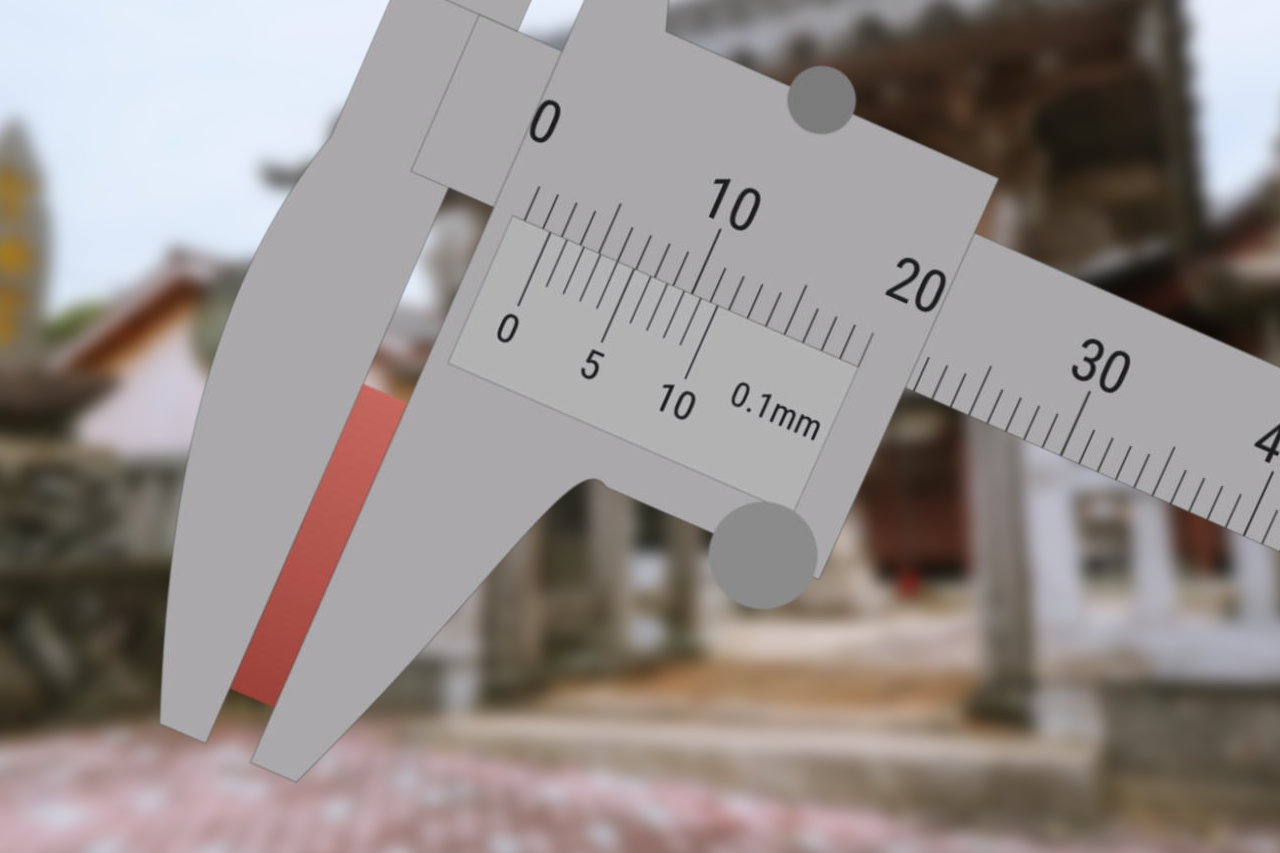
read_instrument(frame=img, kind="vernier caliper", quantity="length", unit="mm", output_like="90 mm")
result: 2.4 mm
